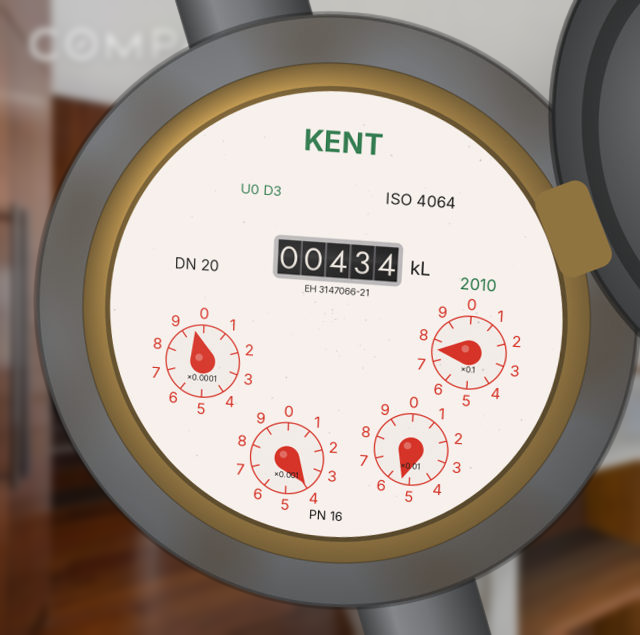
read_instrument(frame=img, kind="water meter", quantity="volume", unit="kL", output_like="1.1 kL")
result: 434.7539 kL
